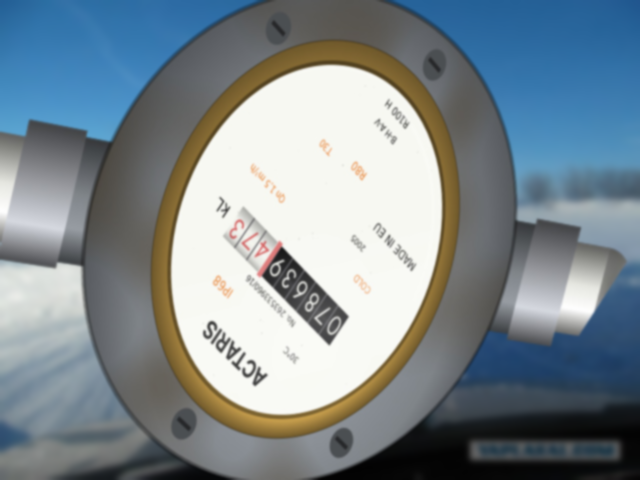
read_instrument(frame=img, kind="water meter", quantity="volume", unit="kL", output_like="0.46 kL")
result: 78639.473 kL
